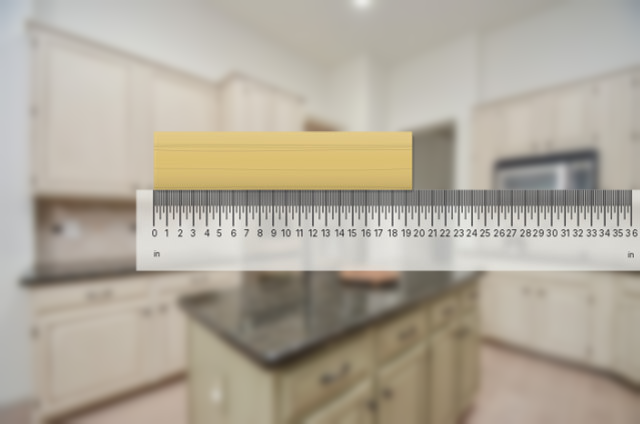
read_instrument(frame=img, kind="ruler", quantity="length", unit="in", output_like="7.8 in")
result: 19.5 in
